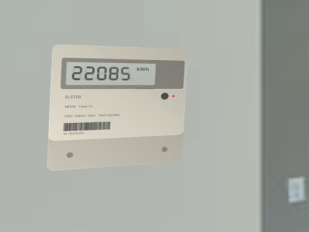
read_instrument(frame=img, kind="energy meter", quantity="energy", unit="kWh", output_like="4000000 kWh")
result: 22085 kWh
